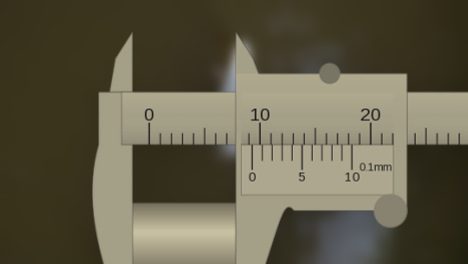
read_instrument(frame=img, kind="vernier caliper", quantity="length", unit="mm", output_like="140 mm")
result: 9.3 mm
